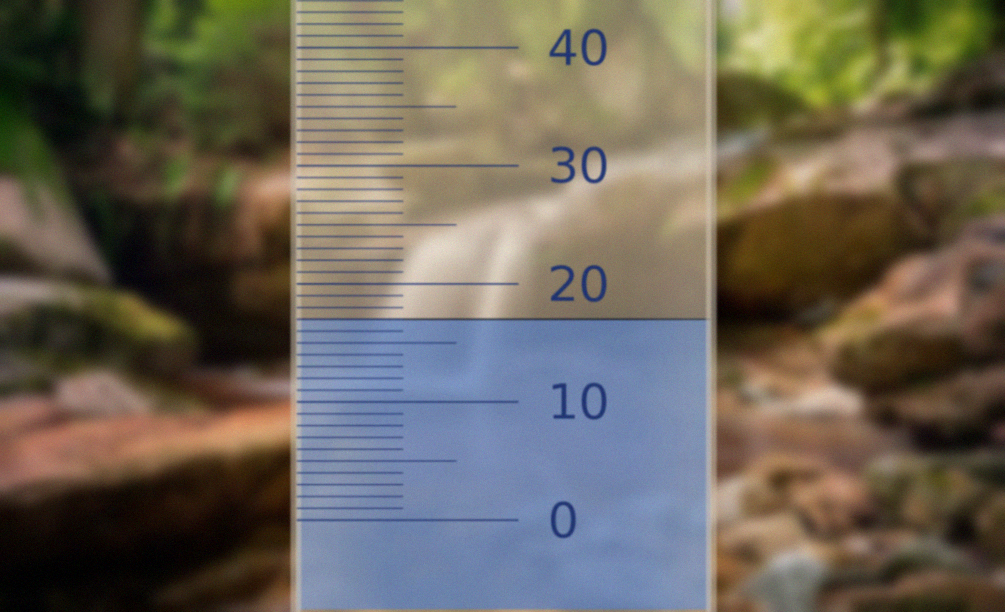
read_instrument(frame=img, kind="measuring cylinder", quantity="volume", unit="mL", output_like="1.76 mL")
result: 17 mL
